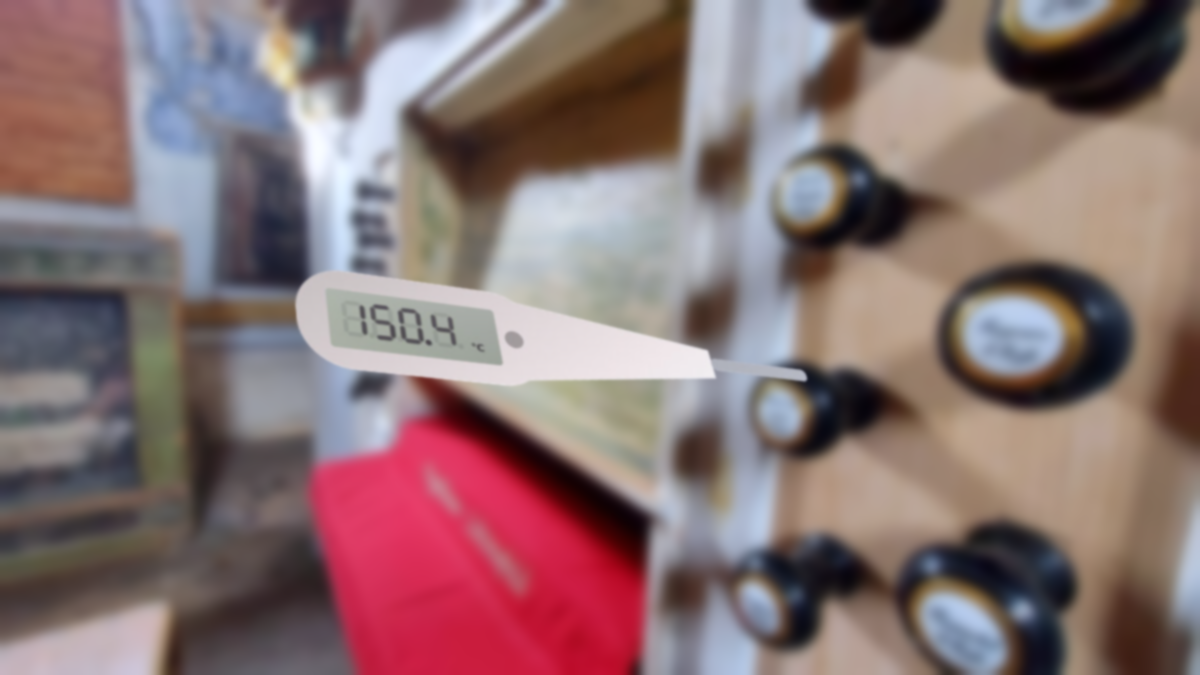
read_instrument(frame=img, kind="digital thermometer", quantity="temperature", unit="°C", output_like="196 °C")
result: 150.4 °C
